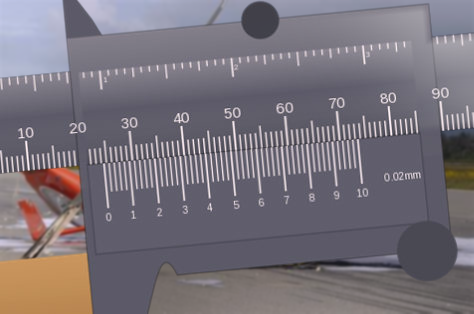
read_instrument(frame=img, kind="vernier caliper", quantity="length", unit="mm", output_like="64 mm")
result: 24.5 mm
